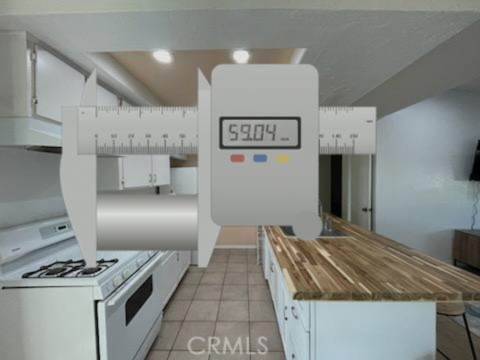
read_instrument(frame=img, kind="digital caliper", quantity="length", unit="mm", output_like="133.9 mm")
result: 59.04 mm
